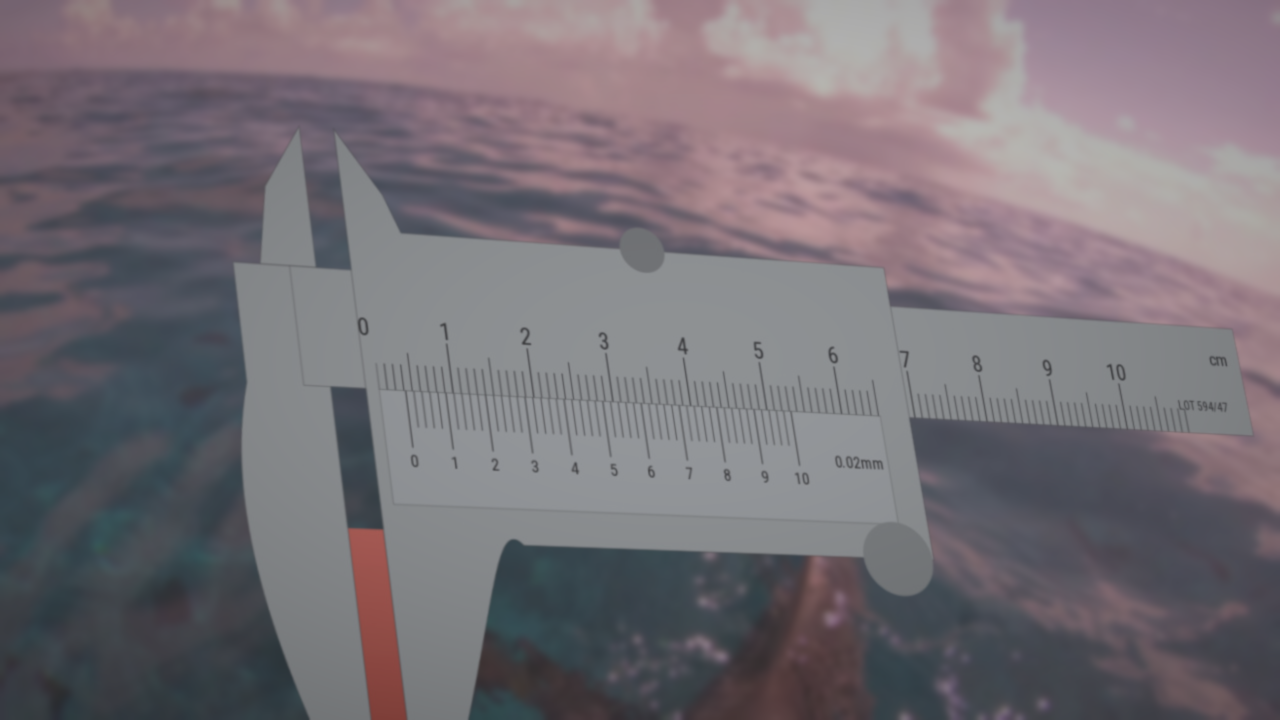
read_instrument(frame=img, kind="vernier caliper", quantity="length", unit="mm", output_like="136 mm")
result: 4.2 mm
